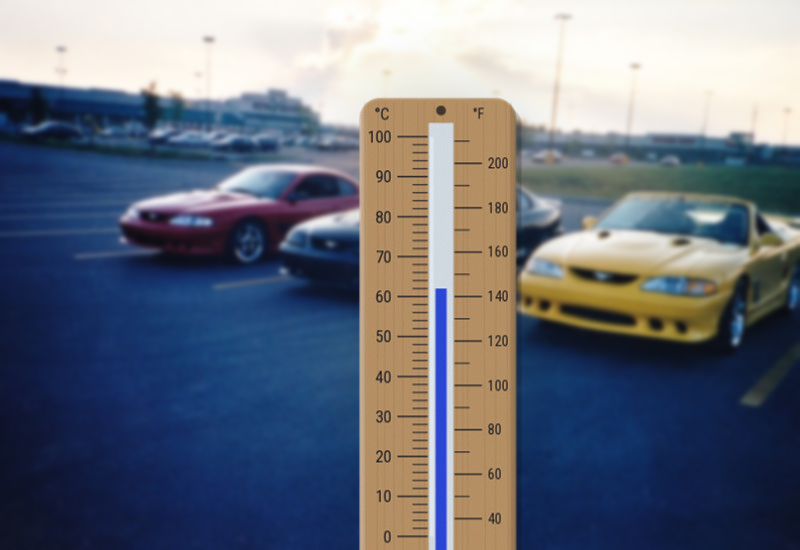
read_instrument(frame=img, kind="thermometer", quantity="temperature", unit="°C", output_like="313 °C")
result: 62 °C
